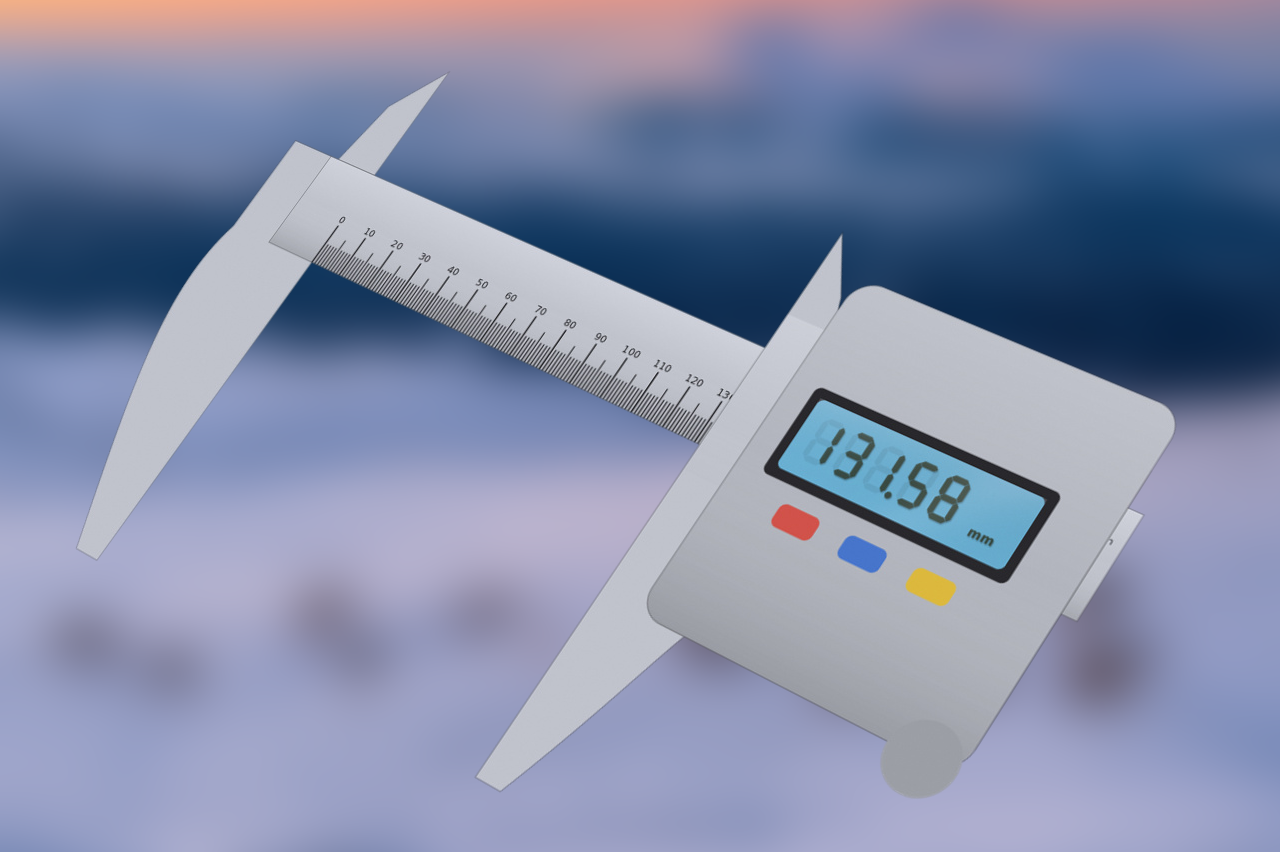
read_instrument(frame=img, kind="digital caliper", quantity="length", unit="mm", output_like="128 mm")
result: 131.58 mm
